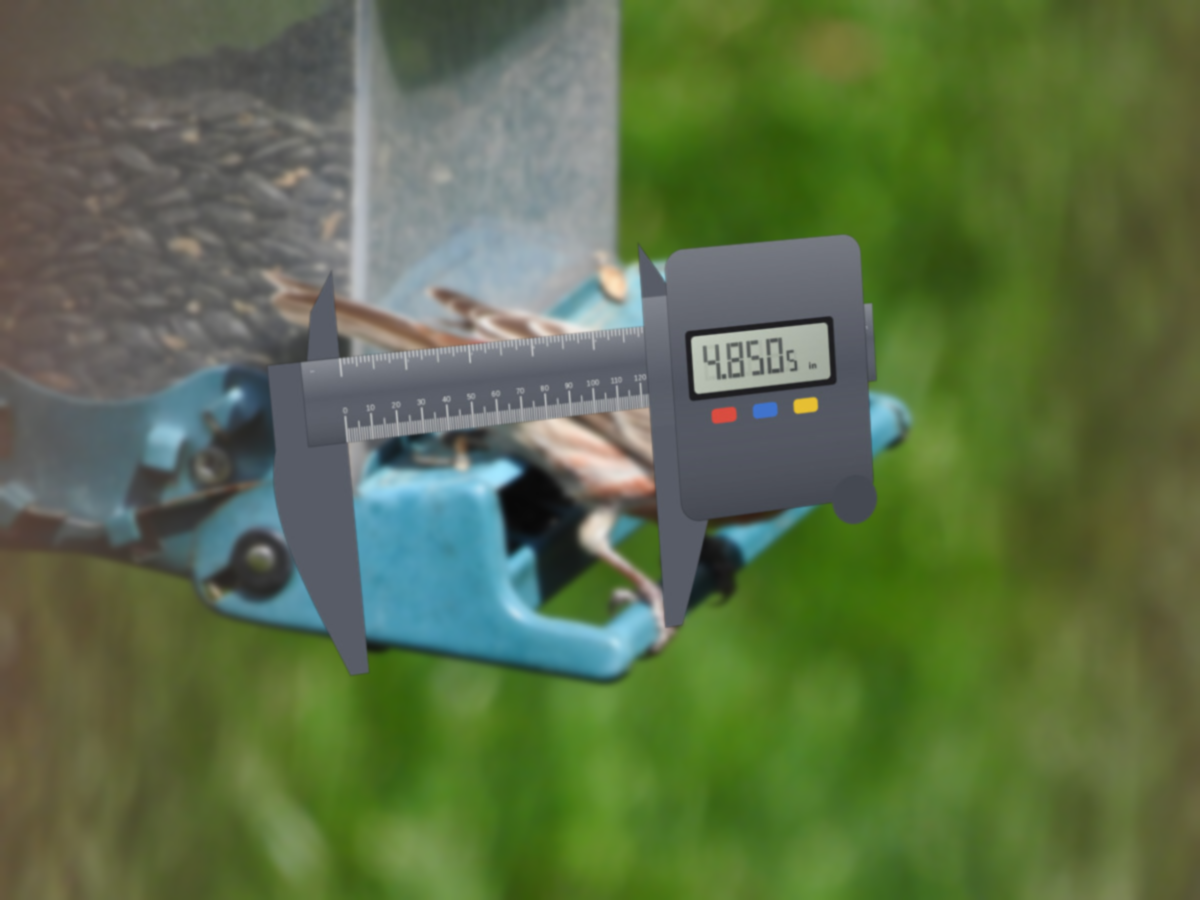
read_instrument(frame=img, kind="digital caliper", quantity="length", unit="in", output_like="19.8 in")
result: 4.8505 in
